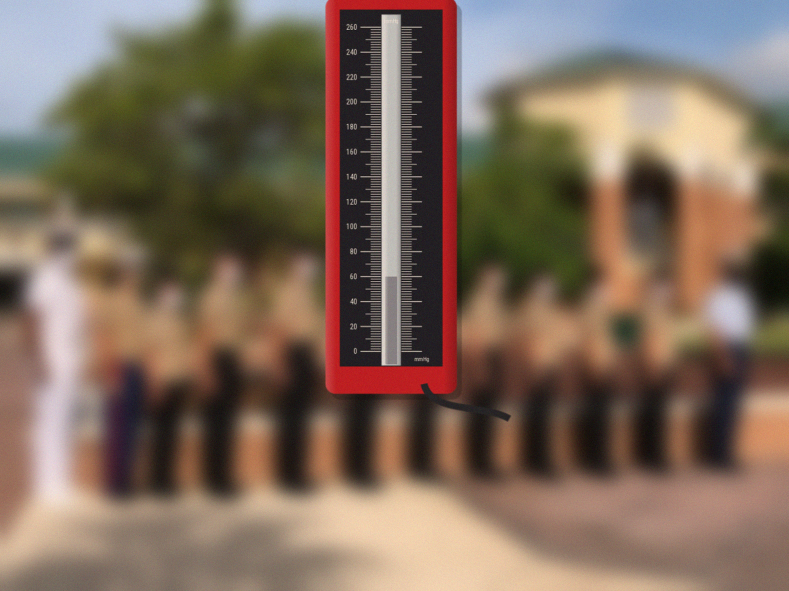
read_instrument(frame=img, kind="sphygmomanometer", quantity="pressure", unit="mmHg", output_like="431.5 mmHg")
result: 60 mmHg
